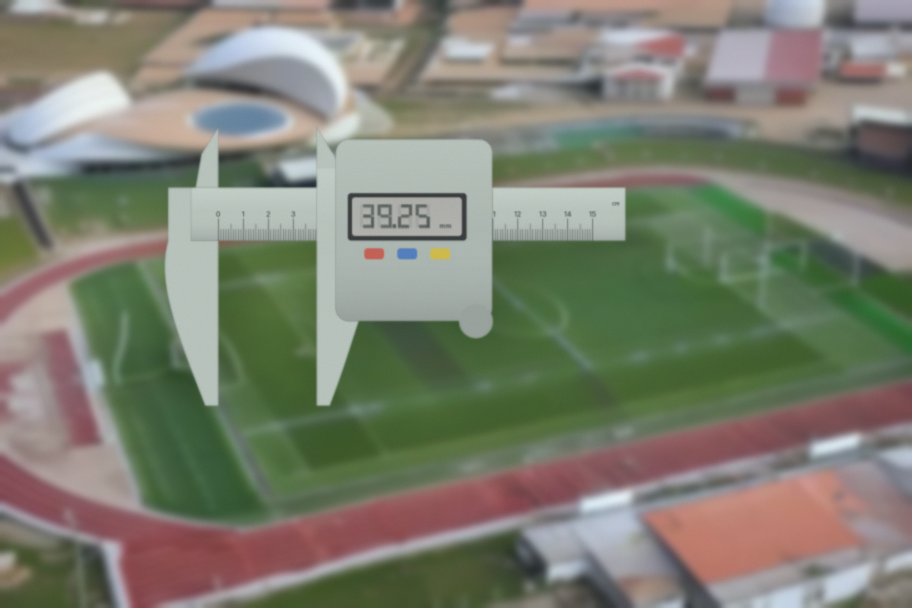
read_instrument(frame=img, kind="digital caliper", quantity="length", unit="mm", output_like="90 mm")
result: 39.25 mm
